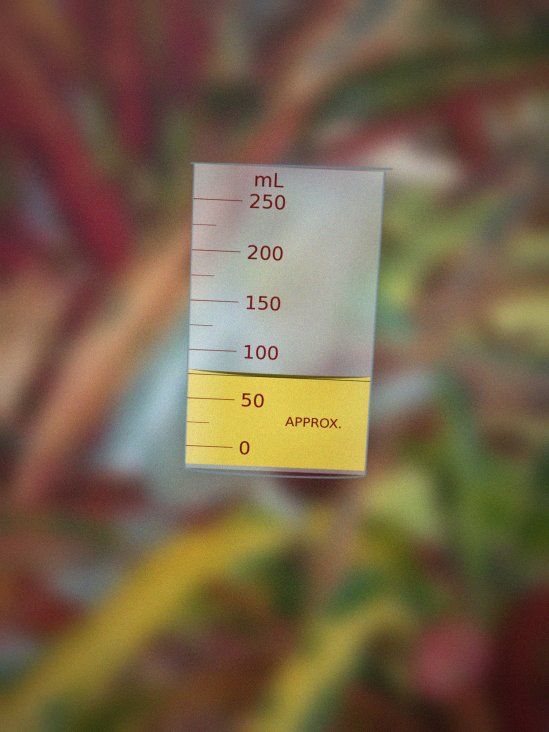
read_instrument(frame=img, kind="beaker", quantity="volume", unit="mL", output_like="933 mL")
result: 75 mL
